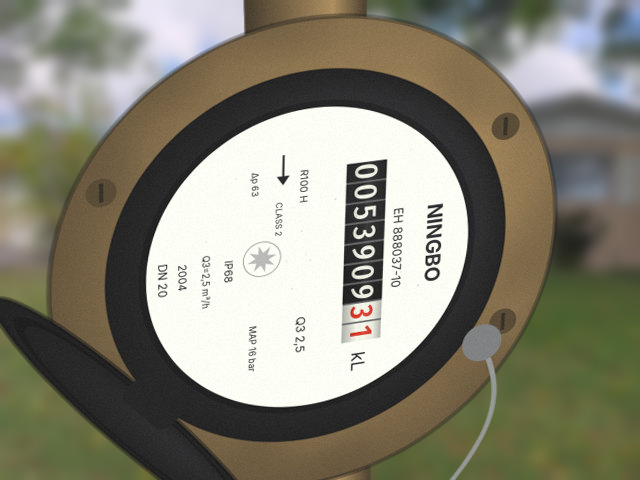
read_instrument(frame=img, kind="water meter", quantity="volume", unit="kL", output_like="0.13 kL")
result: 53909.31 kL
